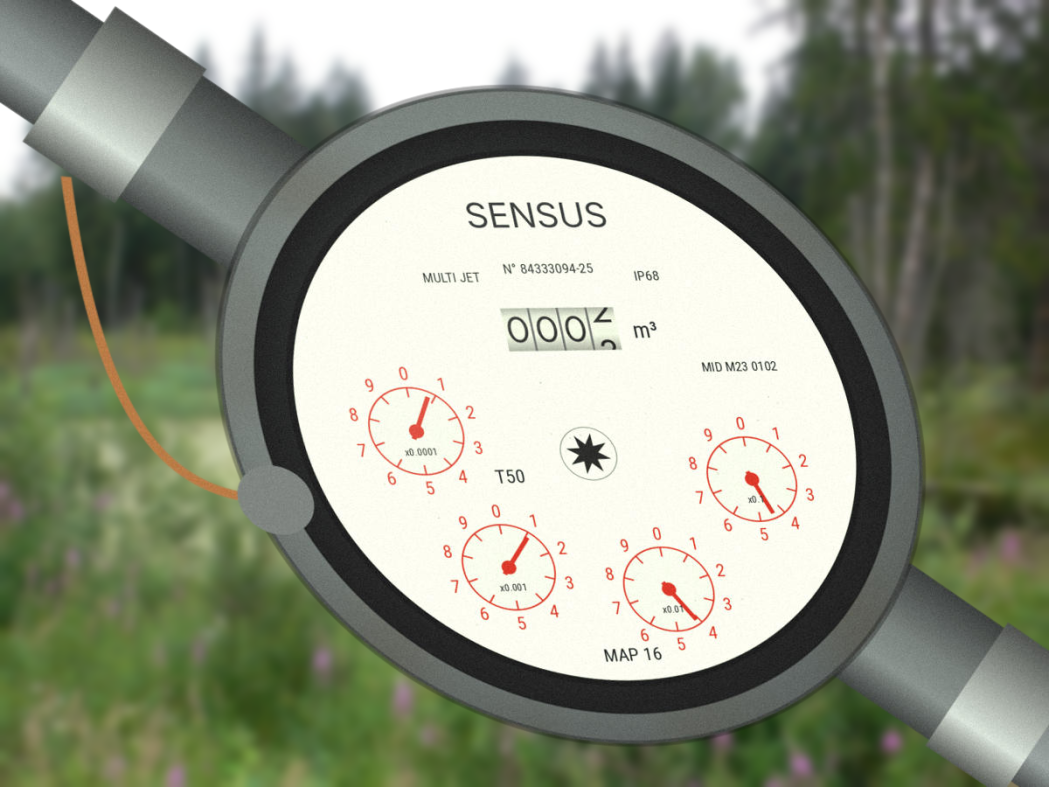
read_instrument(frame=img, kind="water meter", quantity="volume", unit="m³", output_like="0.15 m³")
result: 2.4410 m³
